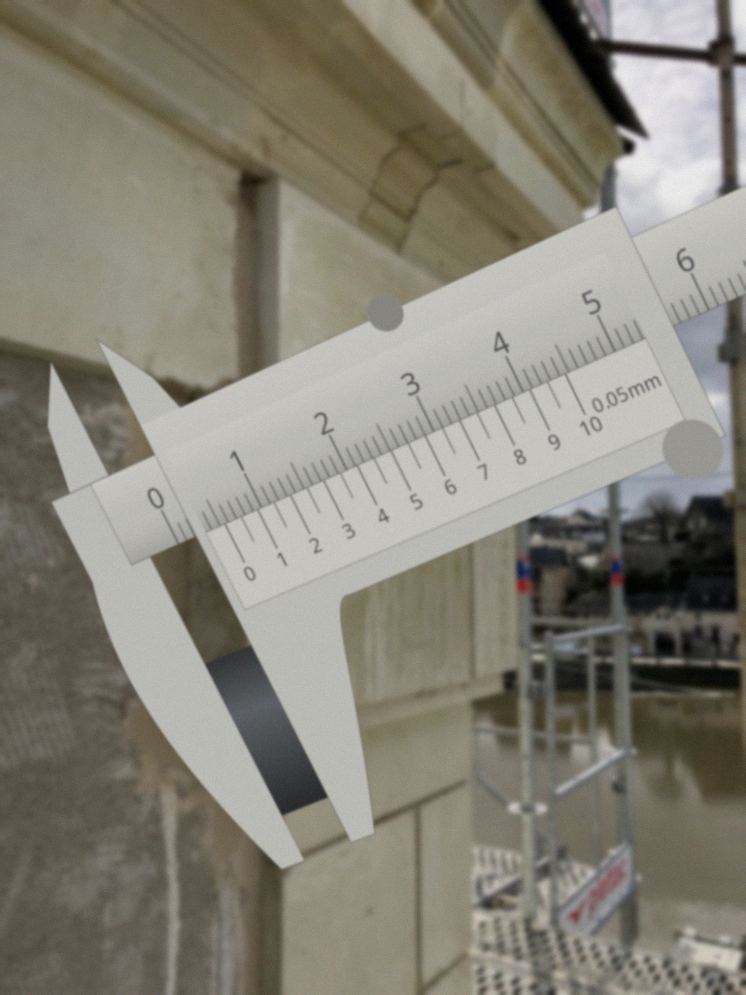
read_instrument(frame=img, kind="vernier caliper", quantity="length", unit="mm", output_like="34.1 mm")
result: 5.6 mm
